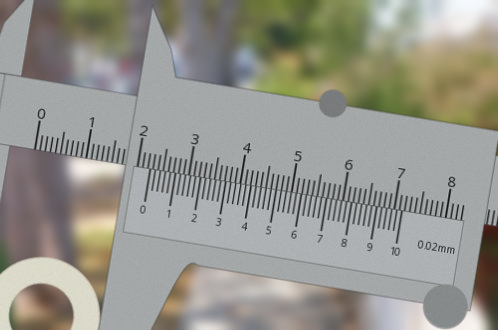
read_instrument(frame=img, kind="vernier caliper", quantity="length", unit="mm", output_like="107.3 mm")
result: 22.5 mm
